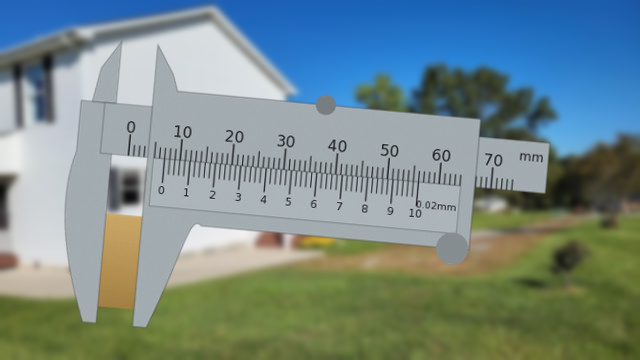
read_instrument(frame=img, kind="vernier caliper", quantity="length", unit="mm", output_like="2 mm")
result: 7.0 mm
